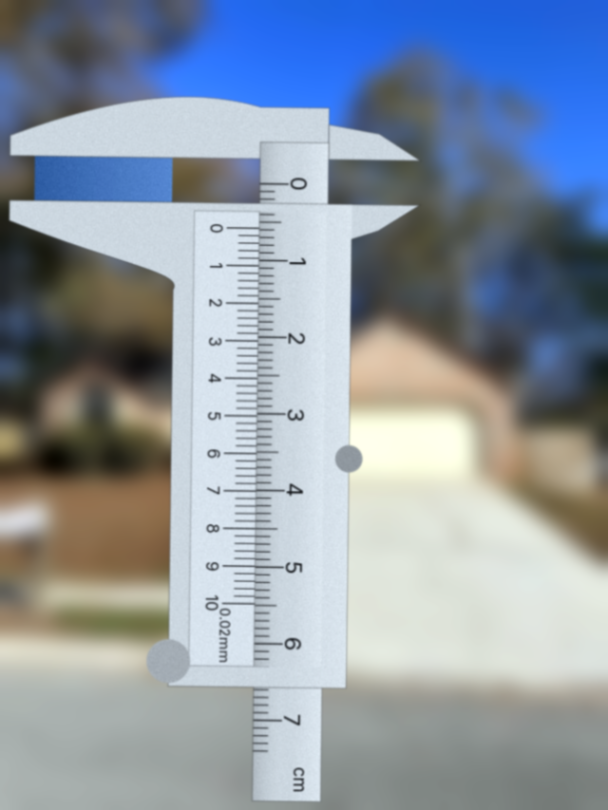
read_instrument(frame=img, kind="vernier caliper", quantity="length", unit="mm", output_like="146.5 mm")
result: 5.8 mm
